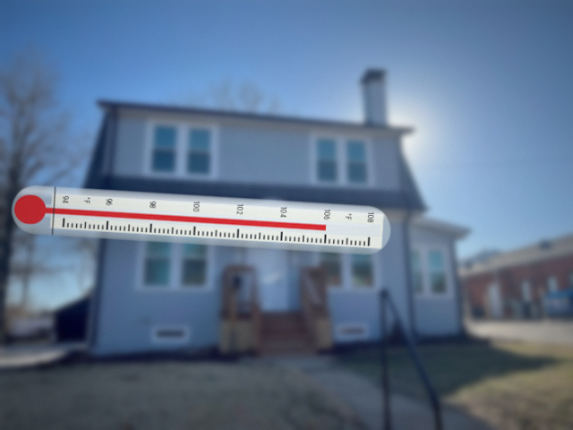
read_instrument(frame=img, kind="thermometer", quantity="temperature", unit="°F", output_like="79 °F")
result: 106 °F
